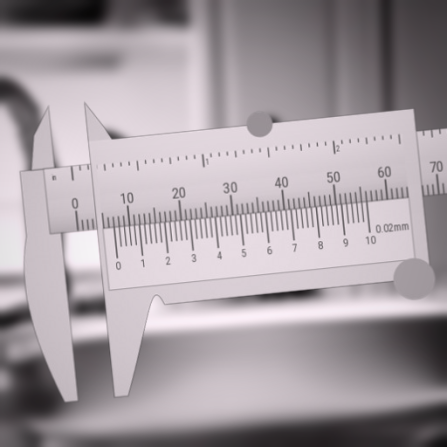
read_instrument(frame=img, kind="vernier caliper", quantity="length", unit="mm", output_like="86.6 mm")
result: 7.0 mm
